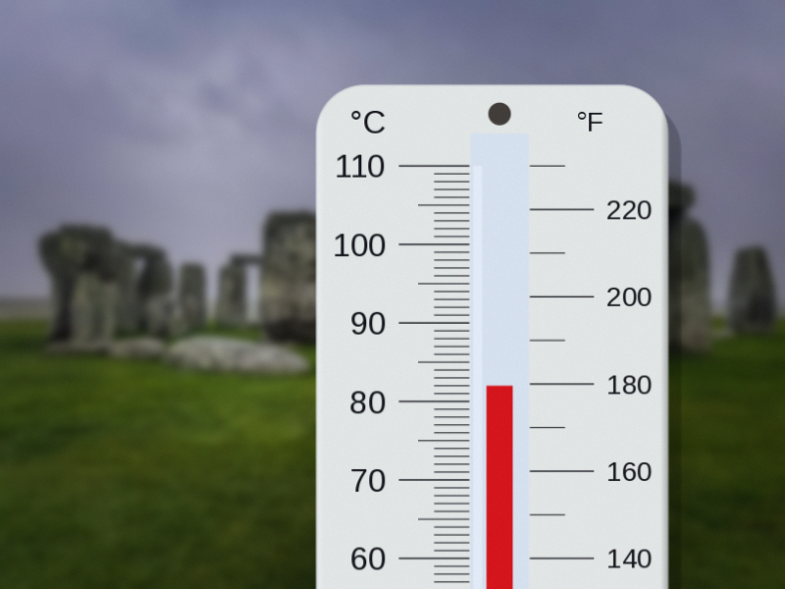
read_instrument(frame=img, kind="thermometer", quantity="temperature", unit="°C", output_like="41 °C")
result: 82 °C
